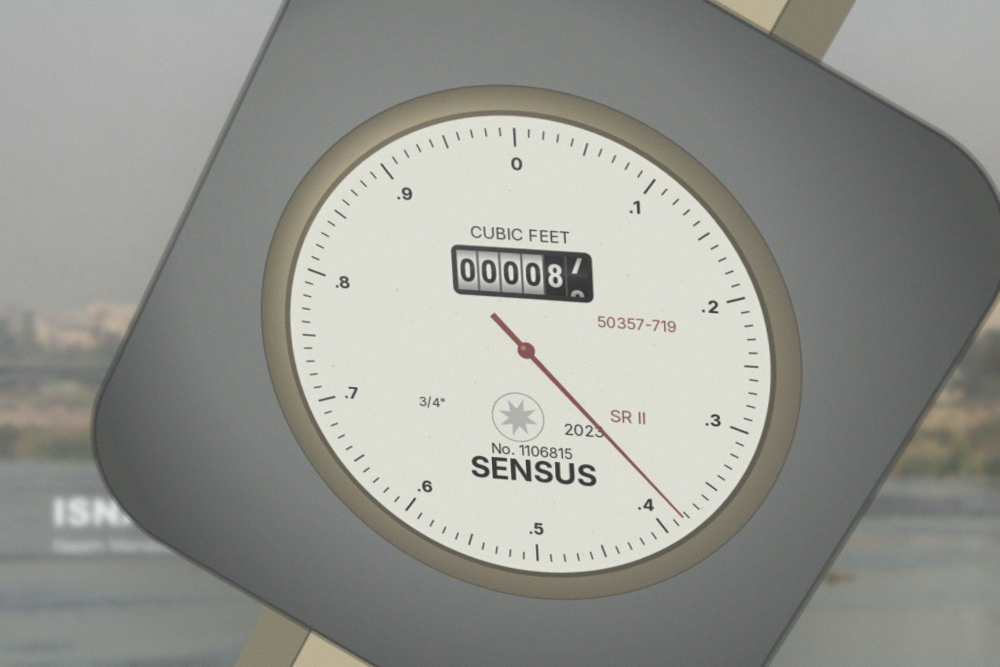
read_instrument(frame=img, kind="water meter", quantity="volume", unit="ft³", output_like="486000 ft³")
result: 87.38 ft³
